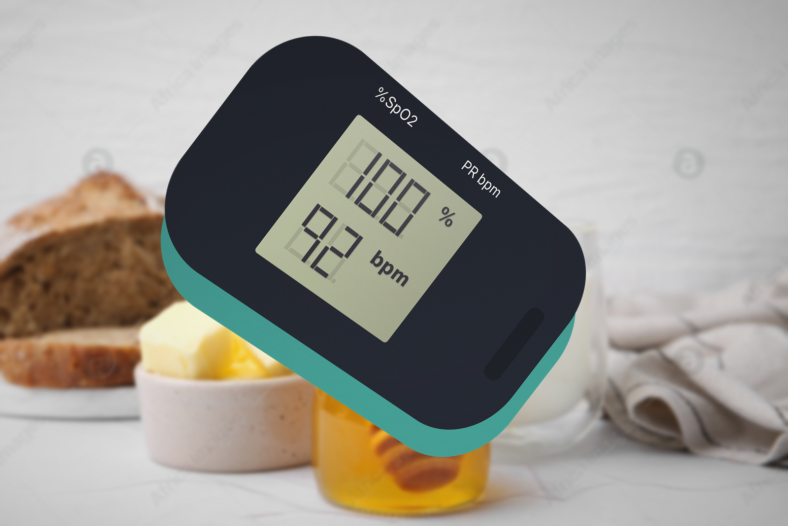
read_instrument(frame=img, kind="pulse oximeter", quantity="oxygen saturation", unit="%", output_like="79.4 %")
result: 100 %
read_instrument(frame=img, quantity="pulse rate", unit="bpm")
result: 92 bpm
